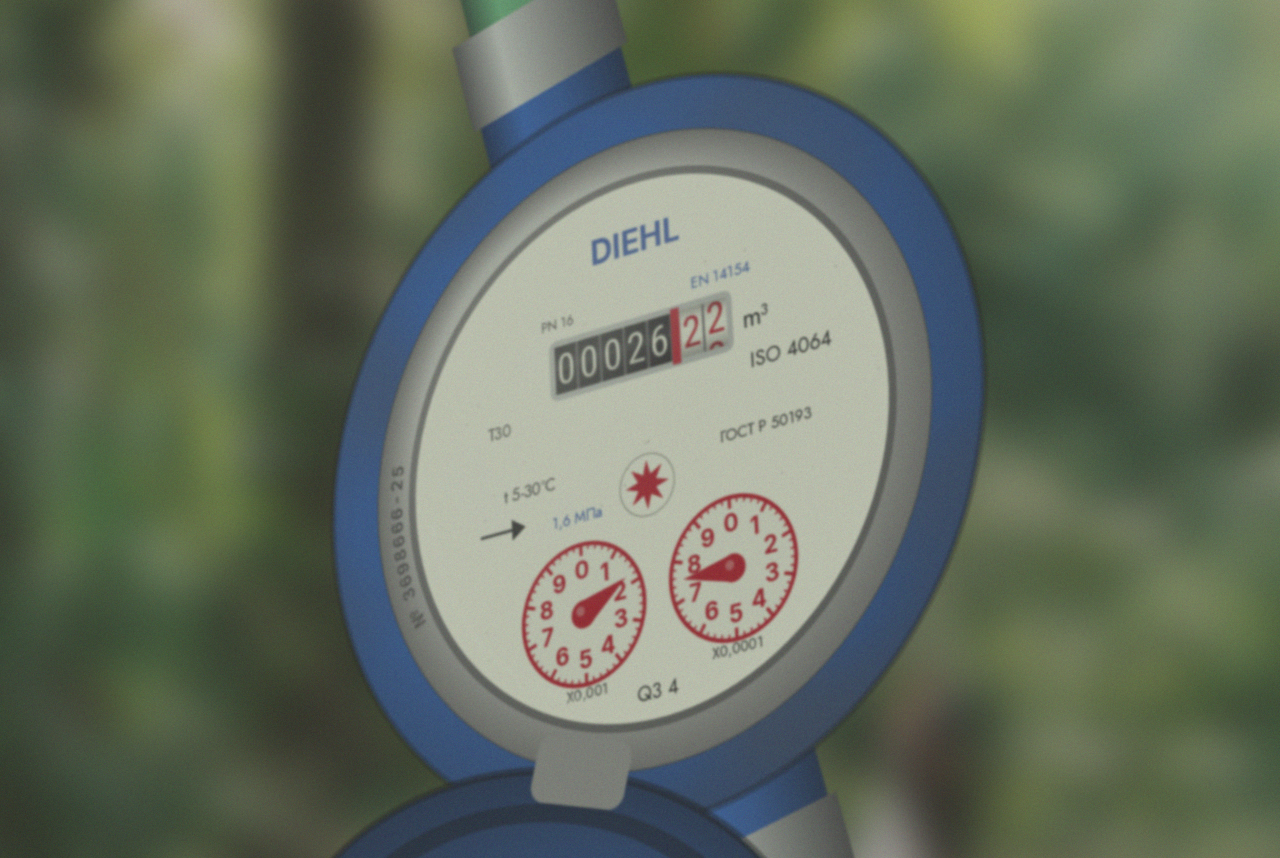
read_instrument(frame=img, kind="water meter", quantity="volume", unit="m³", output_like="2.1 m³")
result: 26.2217 m³
